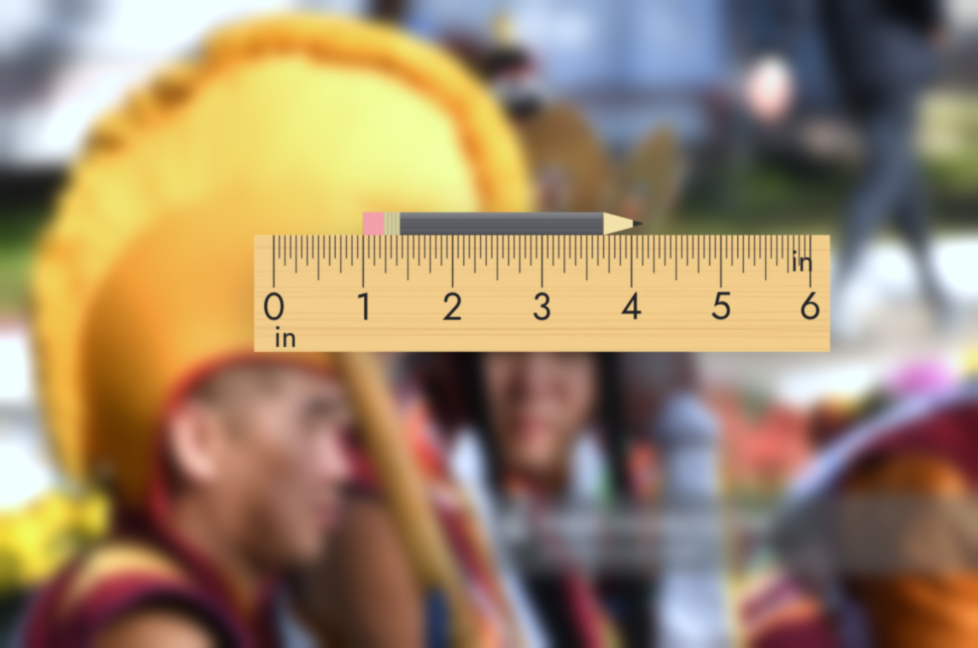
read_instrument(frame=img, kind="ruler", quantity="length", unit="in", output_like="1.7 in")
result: 3.125 in
